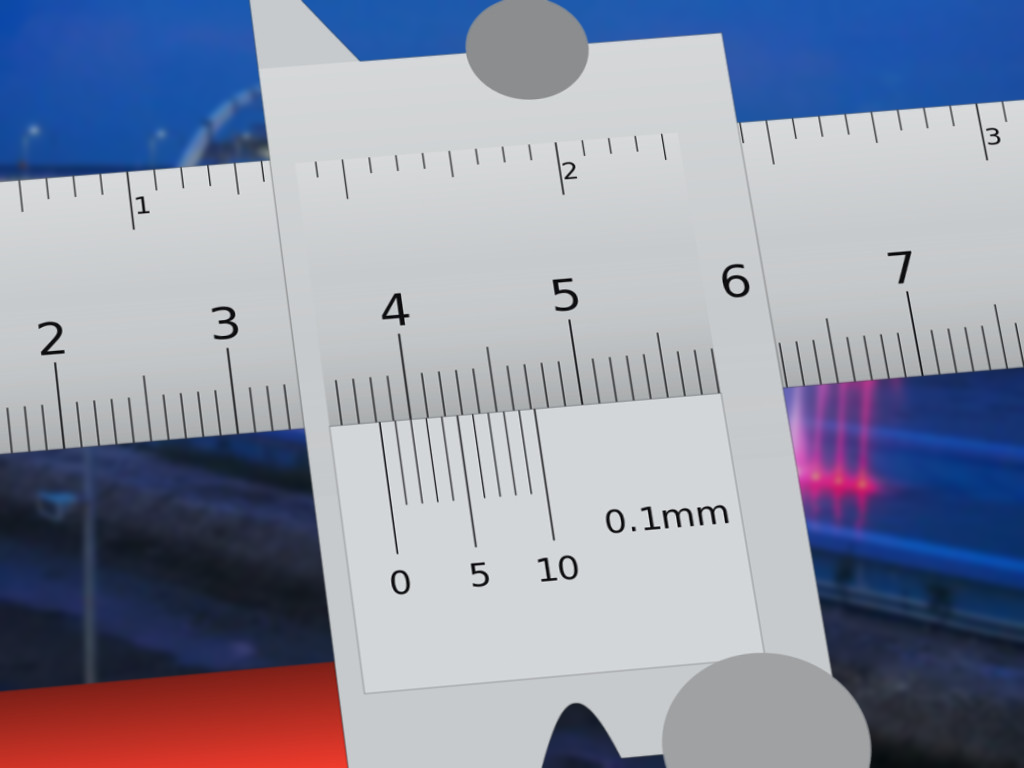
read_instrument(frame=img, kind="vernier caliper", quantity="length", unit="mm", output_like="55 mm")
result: 38.2 mm
